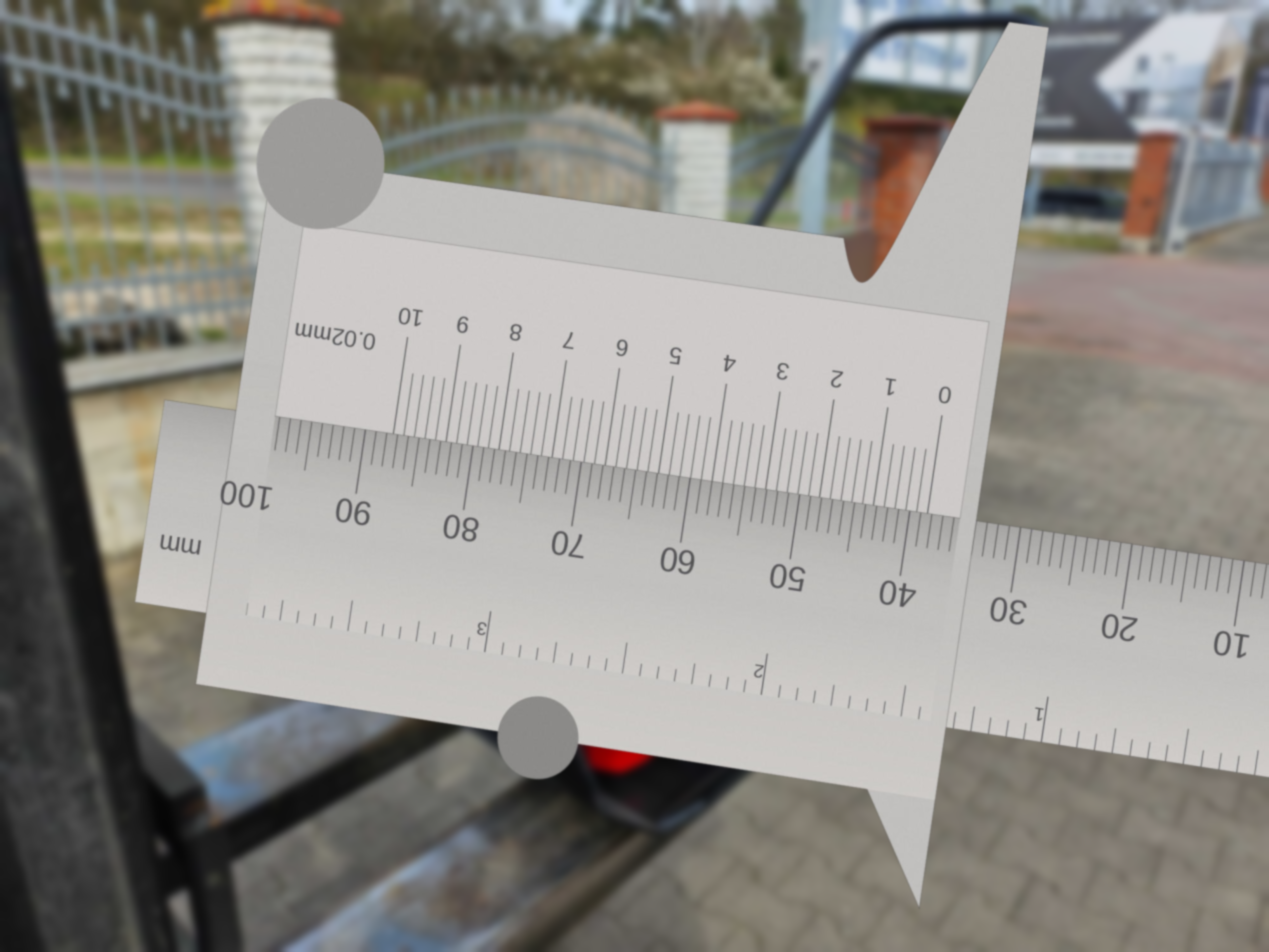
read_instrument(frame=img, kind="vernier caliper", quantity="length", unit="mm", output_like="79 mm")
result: 38.4 mm
